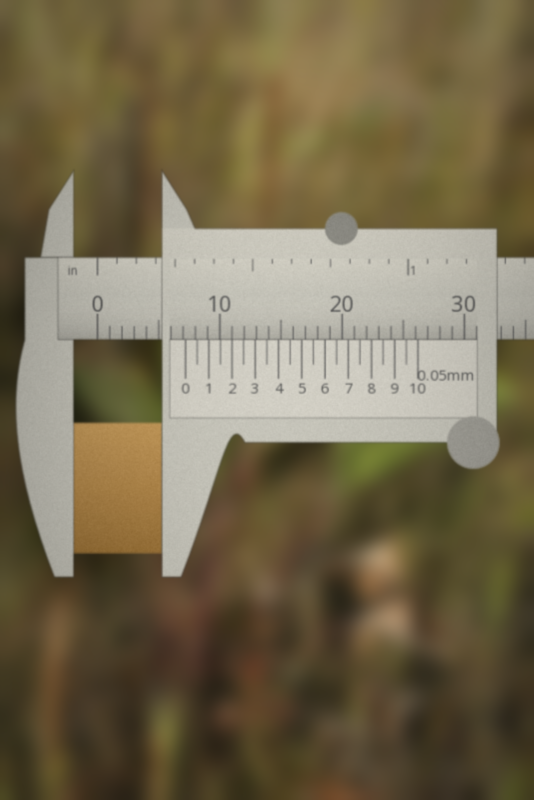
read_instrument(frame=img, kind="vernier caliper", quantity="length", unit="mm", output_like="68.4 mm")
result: 7.2 mm
